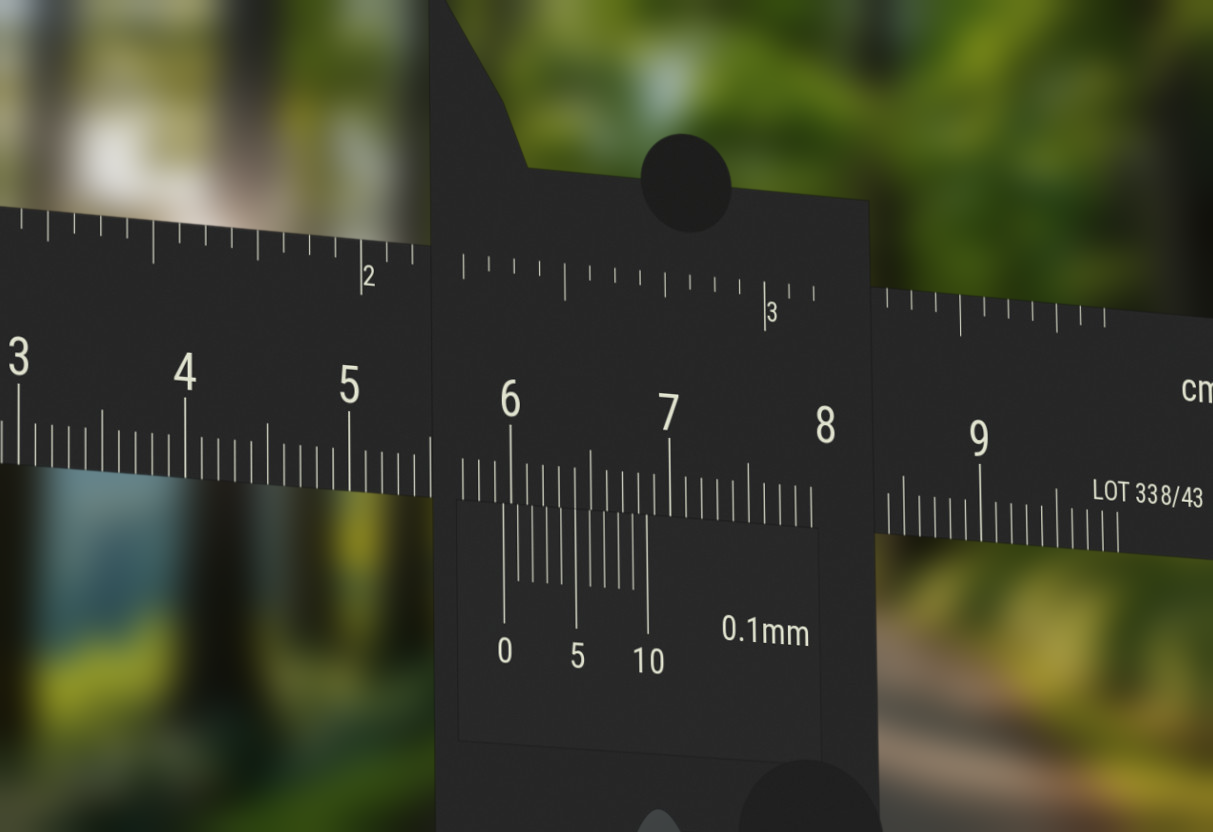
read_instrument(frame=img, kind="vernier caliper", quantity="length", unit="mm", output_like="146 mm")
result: 59.5 mm
